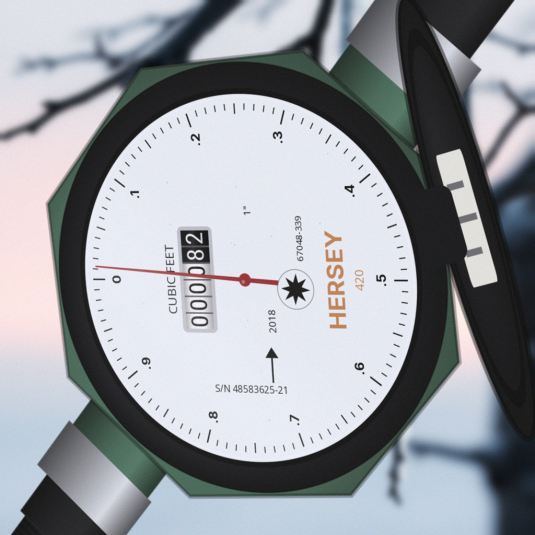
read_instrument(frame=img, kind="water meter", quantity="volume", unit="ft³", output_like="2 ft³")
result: 82.01 ft³
